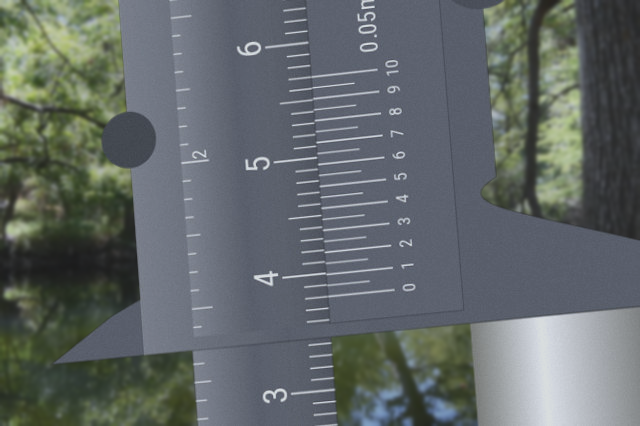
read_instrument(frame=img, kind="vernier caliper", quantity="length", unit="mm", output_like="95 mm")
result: 38.0 mm
